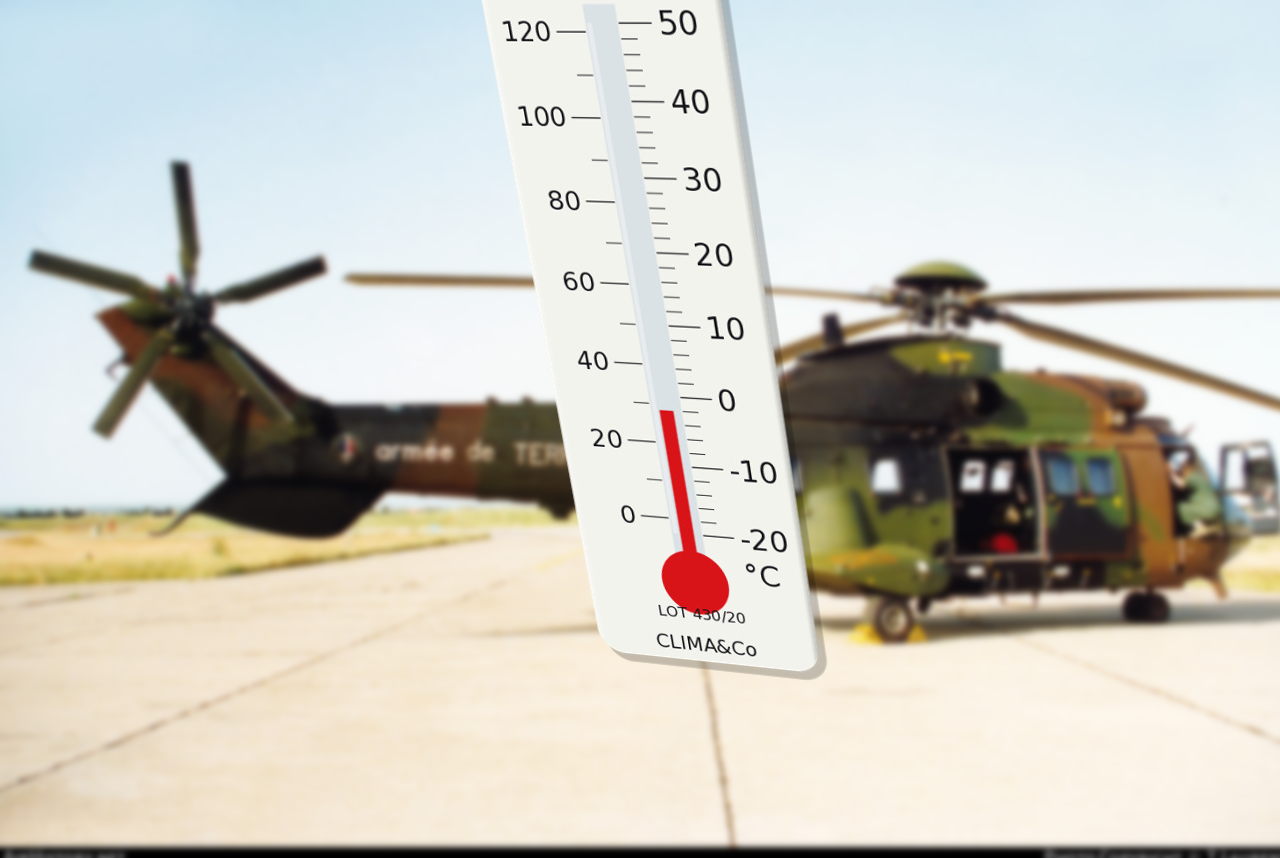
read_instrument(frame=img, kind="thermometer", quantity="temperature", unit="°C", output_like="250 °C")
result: -2 °C
